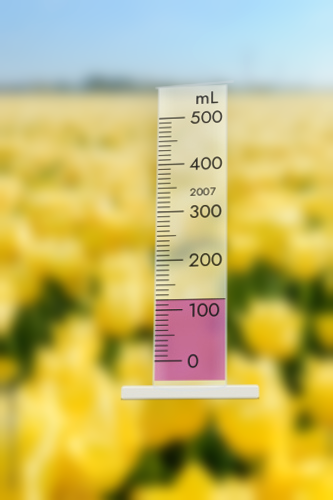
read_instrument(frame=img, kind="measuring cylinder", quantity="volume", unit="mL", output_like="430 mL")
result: 120 mL
